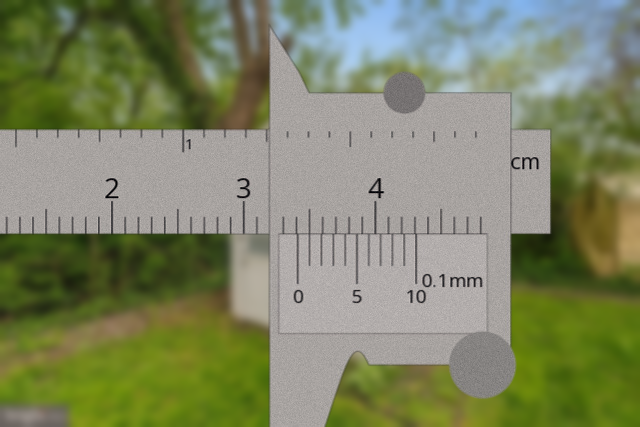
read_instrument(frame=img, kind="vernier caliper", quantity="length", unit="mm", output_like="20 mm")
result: 34.1 mm
